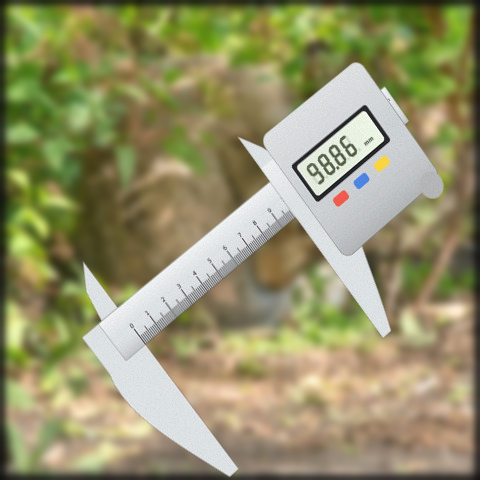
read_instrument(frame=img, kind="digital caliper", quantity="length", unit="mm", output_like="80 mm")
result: 98.86 mm
